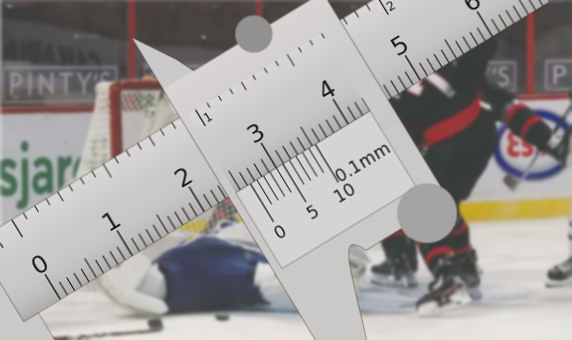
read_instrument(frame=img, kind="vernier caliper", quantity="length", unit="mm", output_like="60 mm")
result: 26.4 mm
